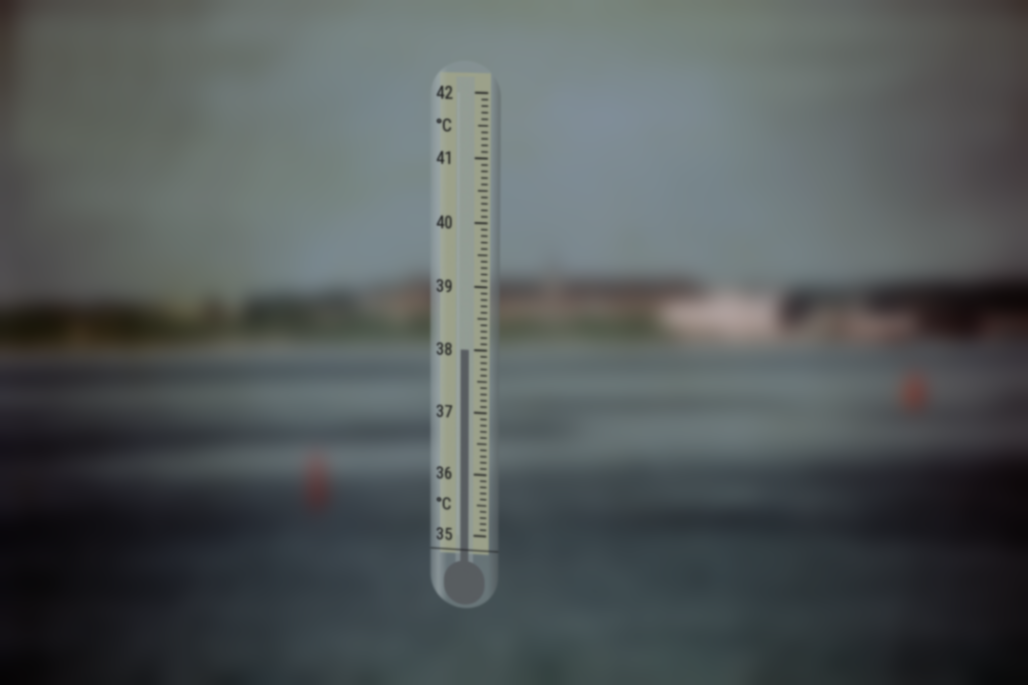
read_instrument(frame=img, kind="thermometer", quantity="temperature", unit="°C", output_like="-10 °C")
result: 38 °C
